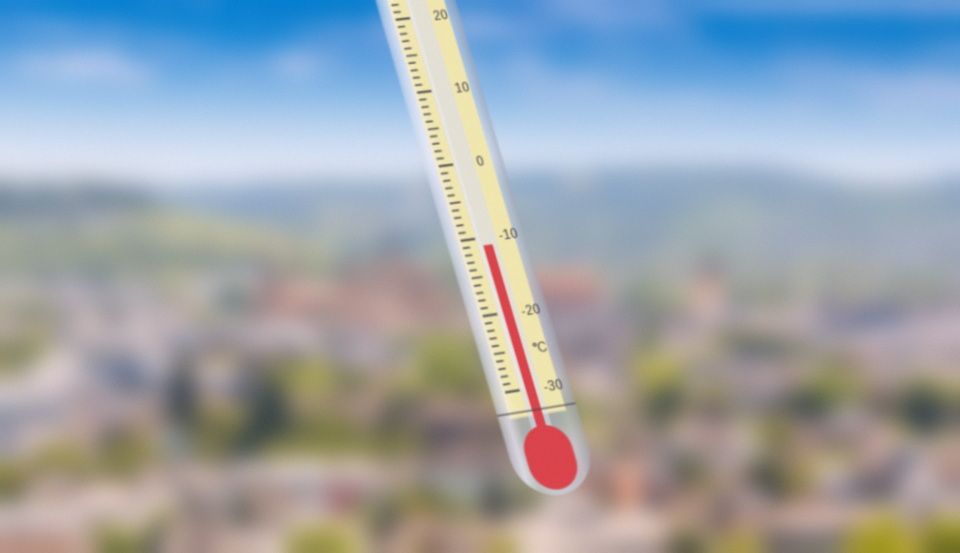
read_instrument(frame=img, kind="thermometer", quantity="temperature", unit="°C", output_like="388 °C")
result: -11 °C
